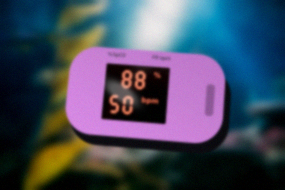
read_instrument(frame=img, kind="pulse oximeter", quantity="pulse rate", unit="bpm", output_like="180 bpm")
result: 50 bpm
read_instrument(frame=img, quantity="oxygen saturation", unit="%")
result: 88 %
